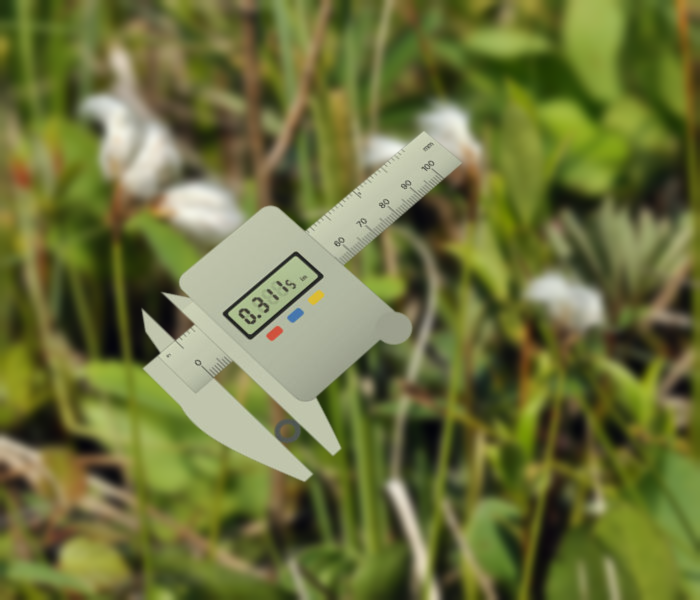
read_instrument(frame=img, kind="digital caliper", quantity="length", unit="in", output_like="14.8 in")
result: 0.3115 in
